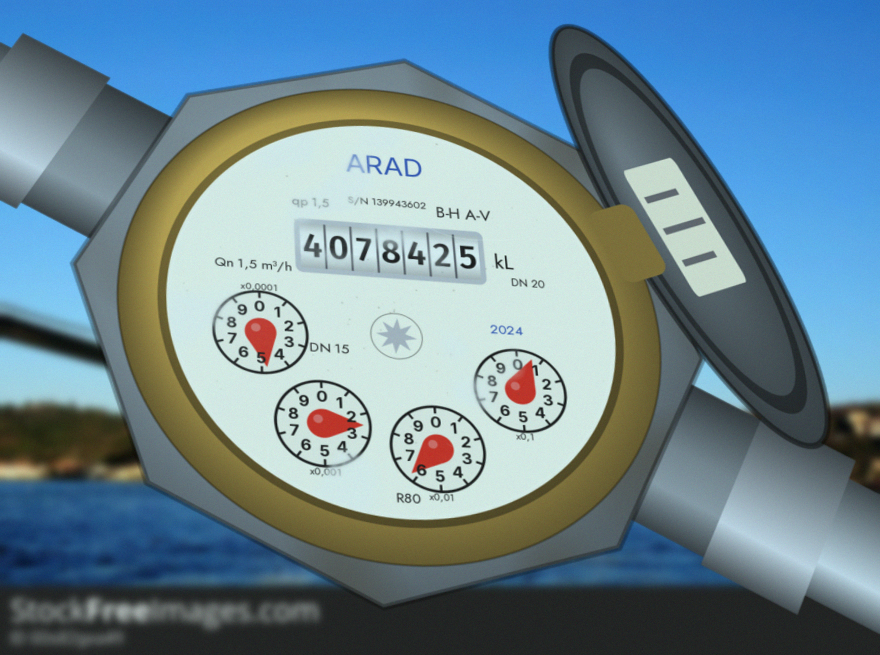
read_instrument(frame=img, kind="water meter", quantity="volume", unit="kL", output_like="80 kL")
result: 4078425.0624 kL
